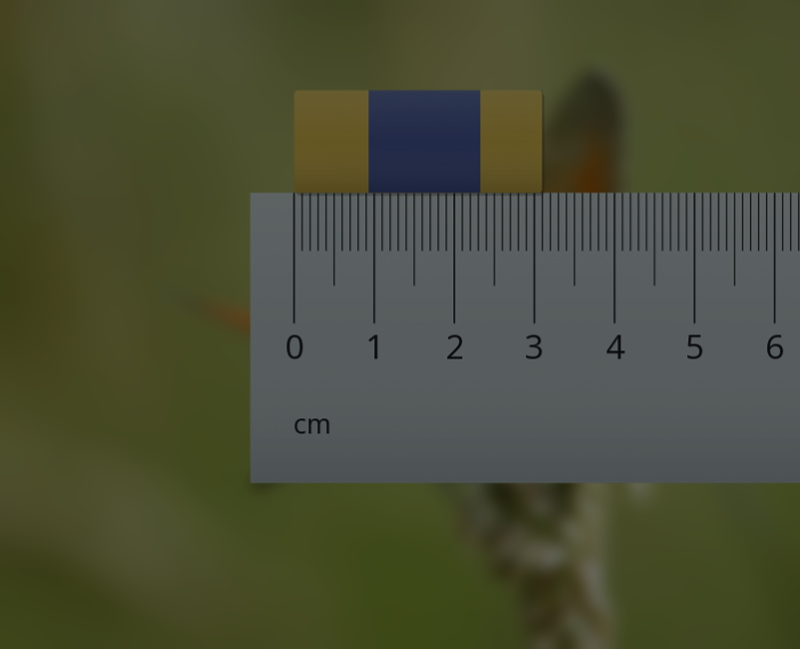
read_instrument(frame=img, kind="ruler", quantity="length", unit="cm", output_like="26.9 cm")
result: 3.1 cm
